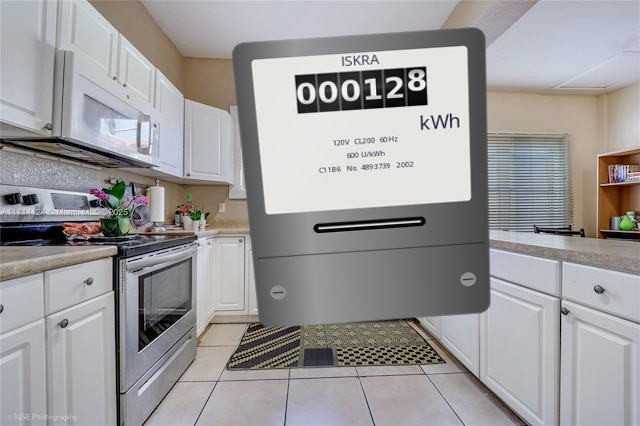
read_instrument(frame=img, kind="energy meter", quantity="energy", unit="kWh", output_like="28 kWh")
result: 128 kWh
